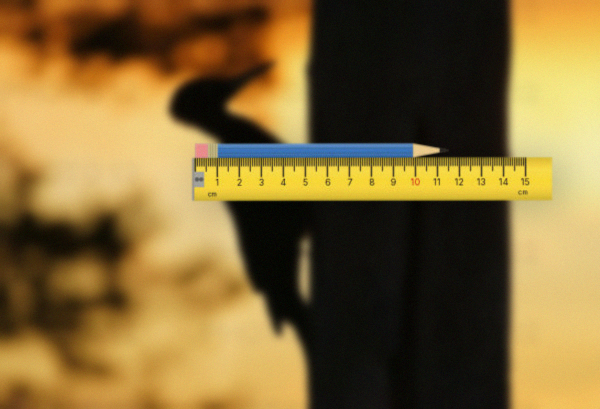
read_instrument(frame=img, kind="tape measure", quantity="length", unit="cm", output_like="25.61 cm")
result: 11.5 cm
